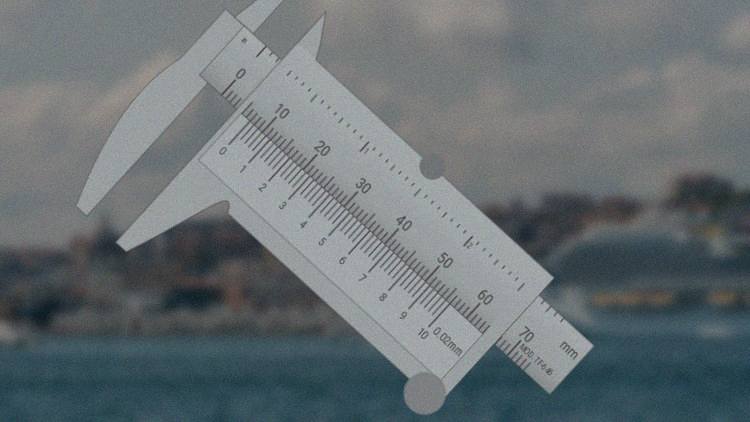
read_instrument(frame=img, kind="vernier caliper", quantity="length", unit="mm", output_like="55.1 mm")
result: 7.0 mm
